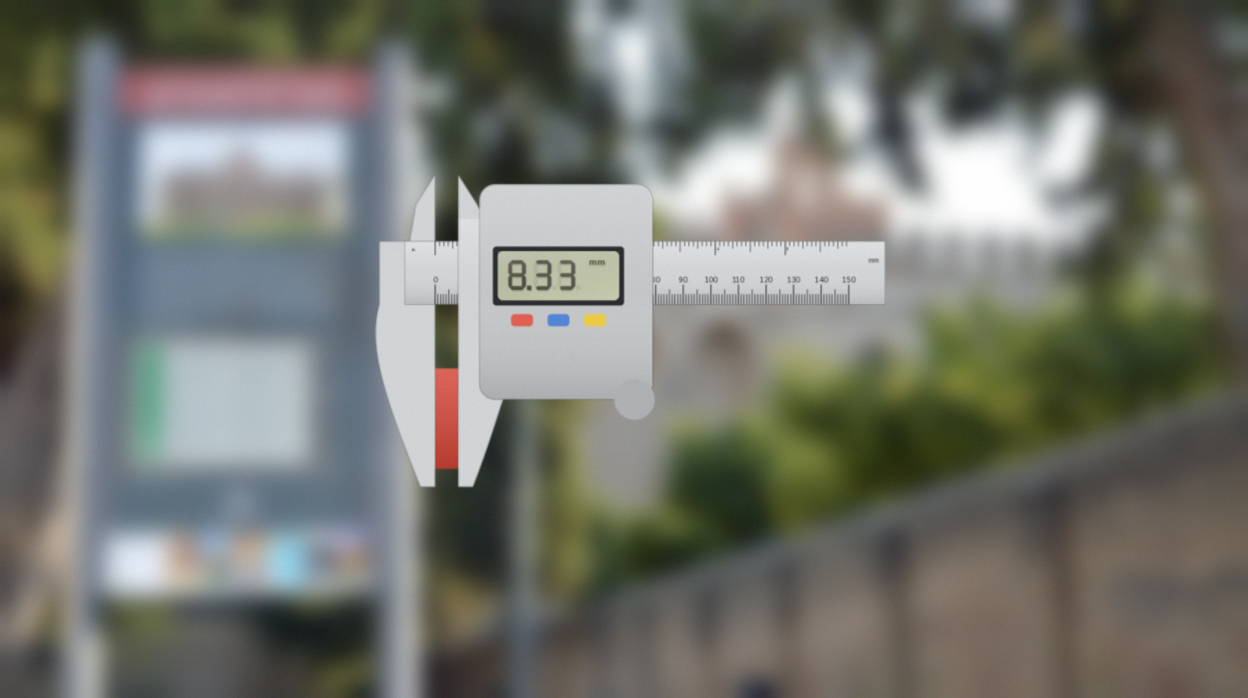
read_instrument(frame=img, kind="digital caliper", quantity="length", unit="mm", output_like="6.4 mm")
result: 8.33 mm
